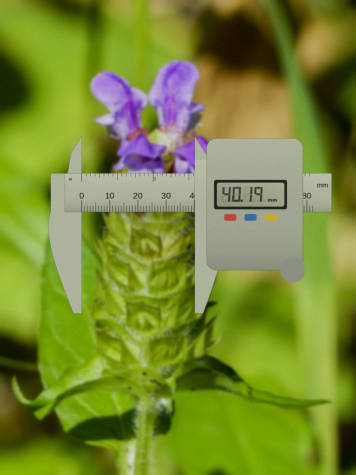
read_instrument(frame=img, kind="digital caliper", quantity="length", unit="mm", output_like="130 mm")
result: 40.19 mm
